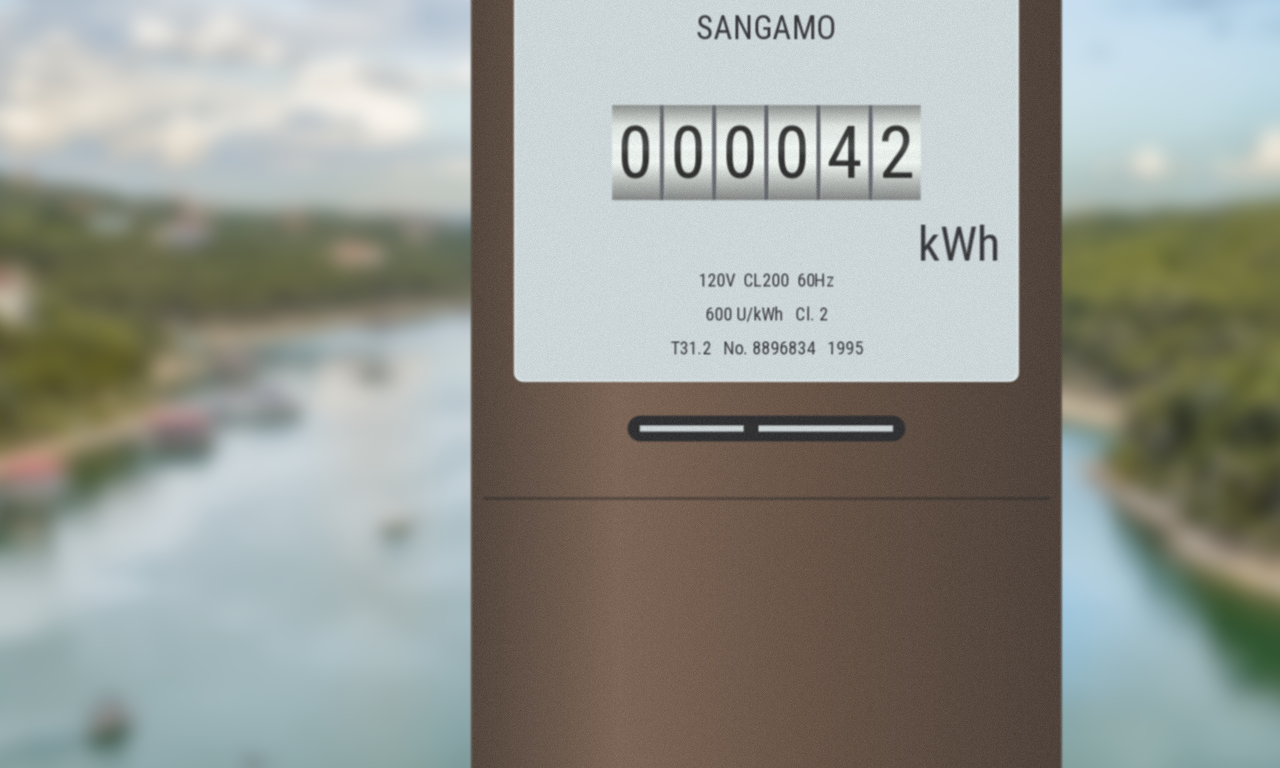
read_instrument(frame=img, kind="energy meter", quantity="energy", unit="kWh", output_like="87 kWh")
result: 42 kWh
